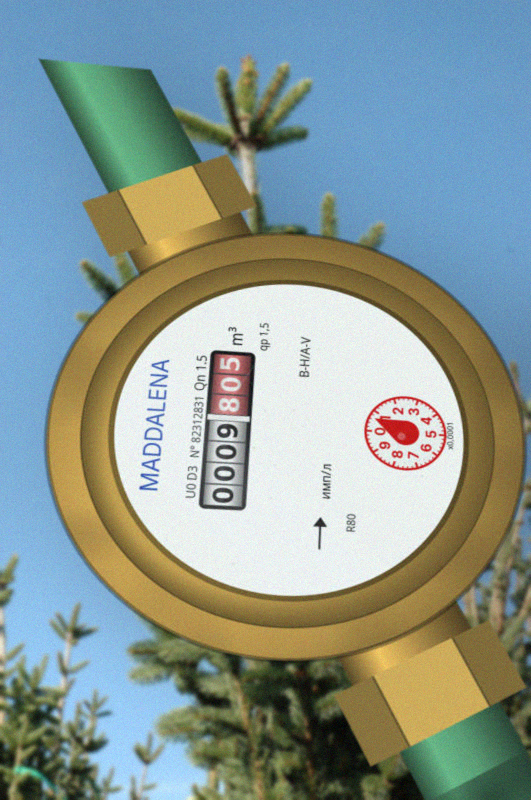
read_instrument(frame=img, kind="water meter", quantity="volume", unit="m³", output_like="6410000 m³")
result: 9.8050 m³
